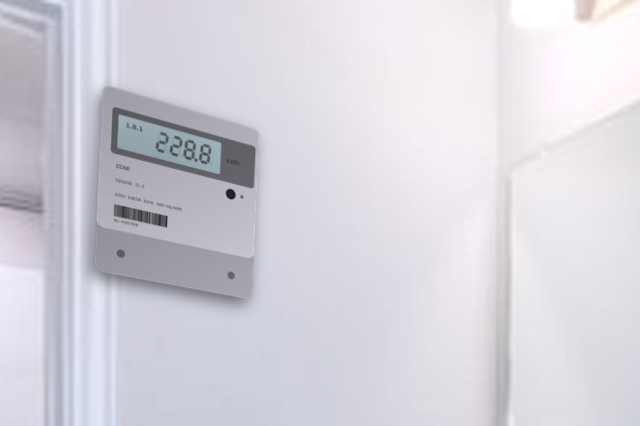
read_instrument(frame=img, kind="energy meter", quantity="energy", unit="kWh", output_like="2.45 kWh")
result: 228.8 kWh
